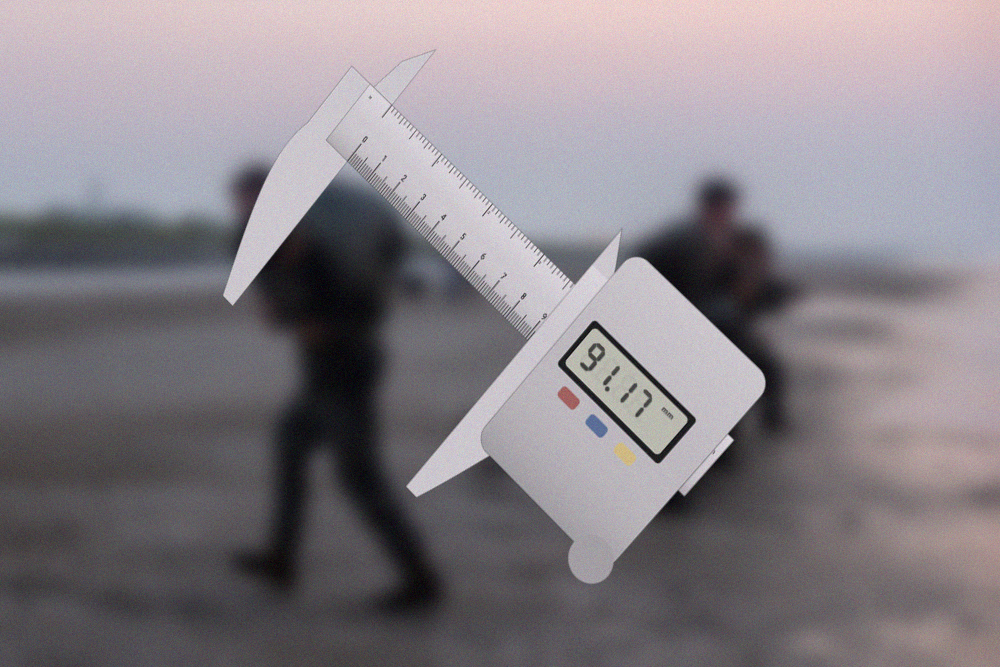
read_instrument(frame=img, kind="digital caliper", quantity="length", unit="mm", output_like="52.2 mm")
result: 91.17 mm
